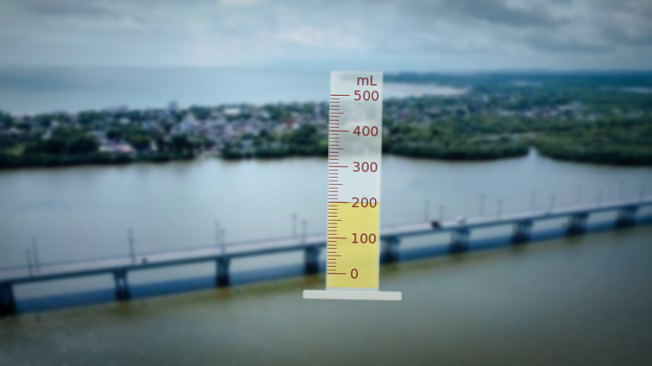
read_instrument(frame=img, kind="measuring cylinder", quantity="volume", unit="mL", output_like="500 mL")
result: 200 mL
